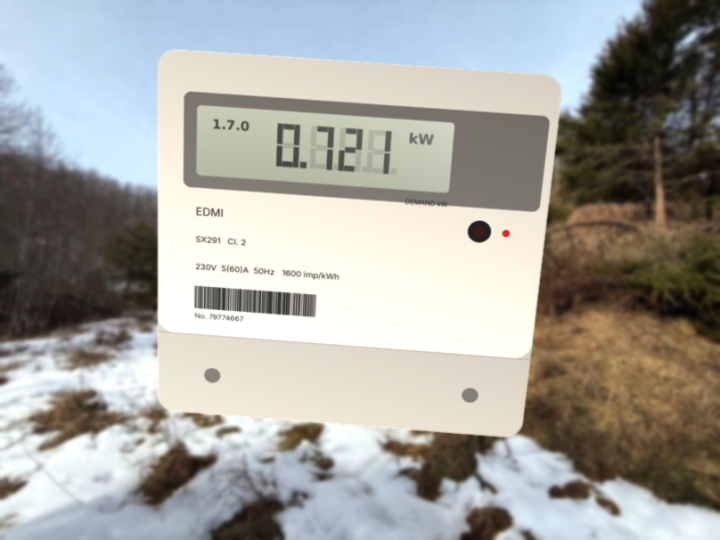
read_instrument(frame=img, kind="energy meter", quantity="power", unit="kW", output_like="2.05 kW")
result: 0.721 kW
